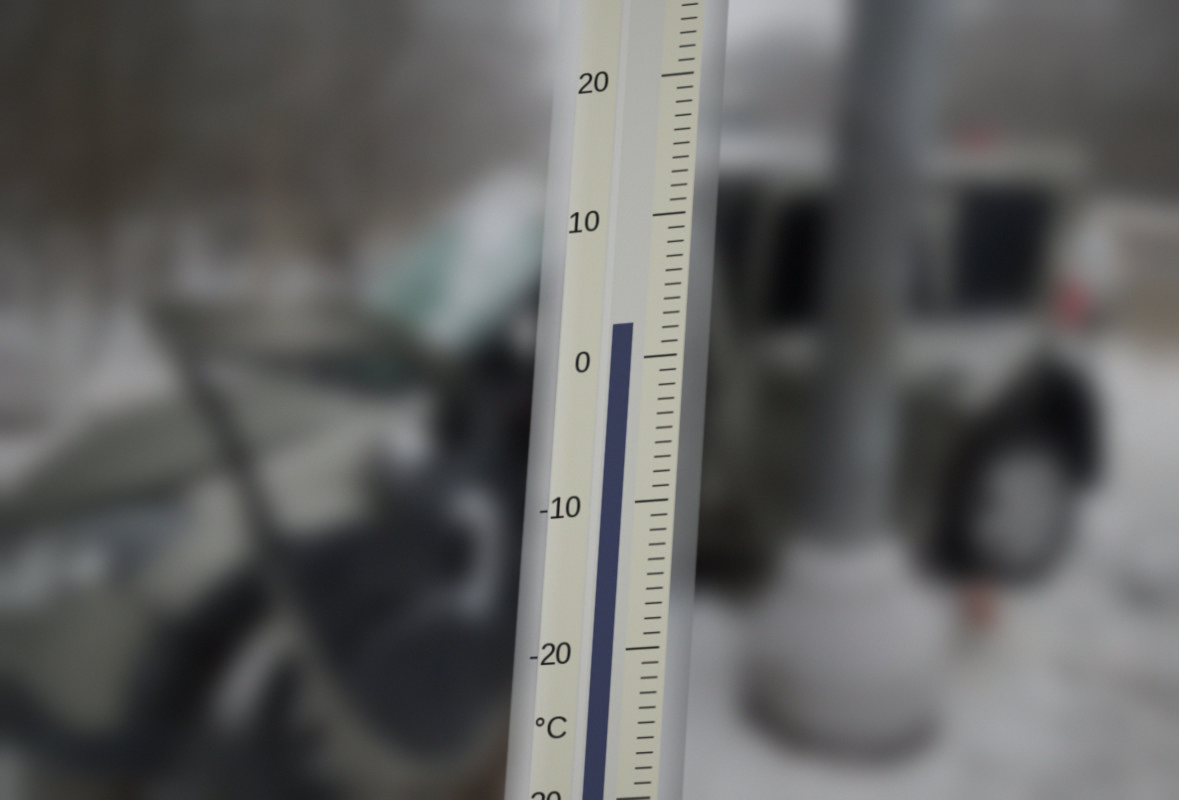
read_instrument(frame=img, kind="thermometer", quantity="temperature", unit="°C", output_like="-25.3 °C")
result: 2.5 °C
